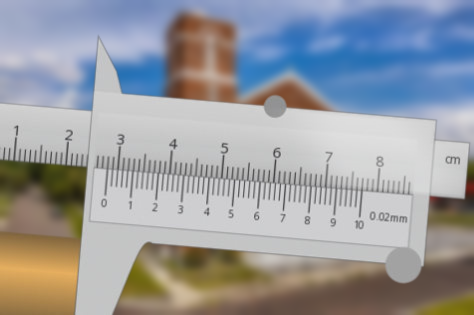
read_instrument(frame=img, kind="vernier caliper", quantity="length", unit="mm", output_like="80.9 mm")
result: 28.0 mm
